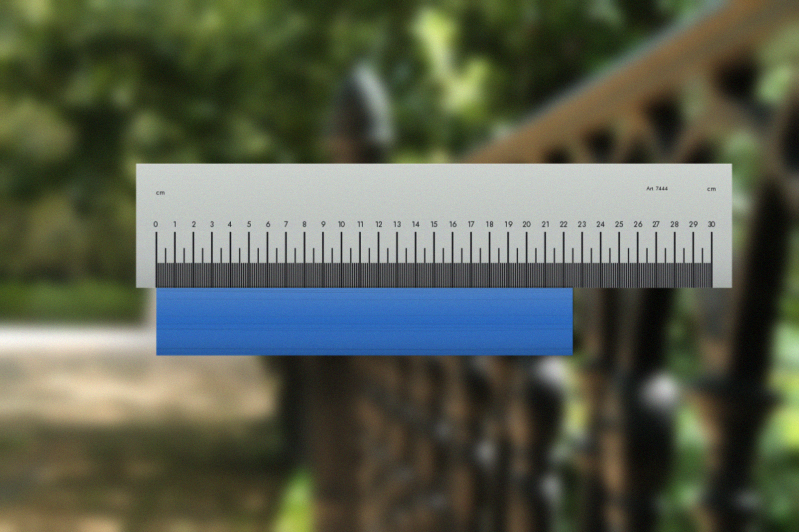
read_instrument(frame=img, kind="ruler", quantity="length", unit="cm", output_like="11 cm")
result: 22.5 cm
